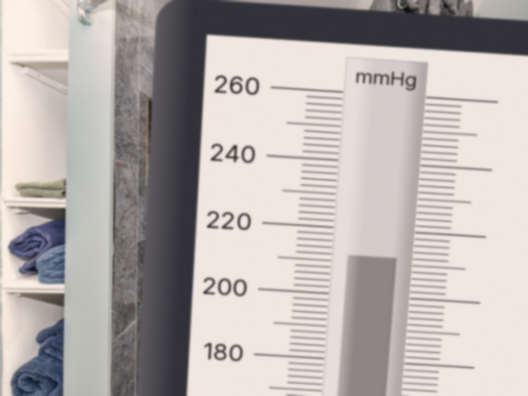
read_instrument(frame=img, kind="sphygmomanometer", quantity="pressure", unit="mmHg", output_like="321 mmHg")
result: 212 mmHg
